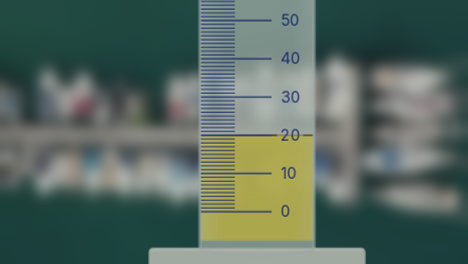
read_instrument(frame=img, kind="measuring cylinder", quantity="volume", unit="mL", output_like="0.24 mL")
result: 20 mL
